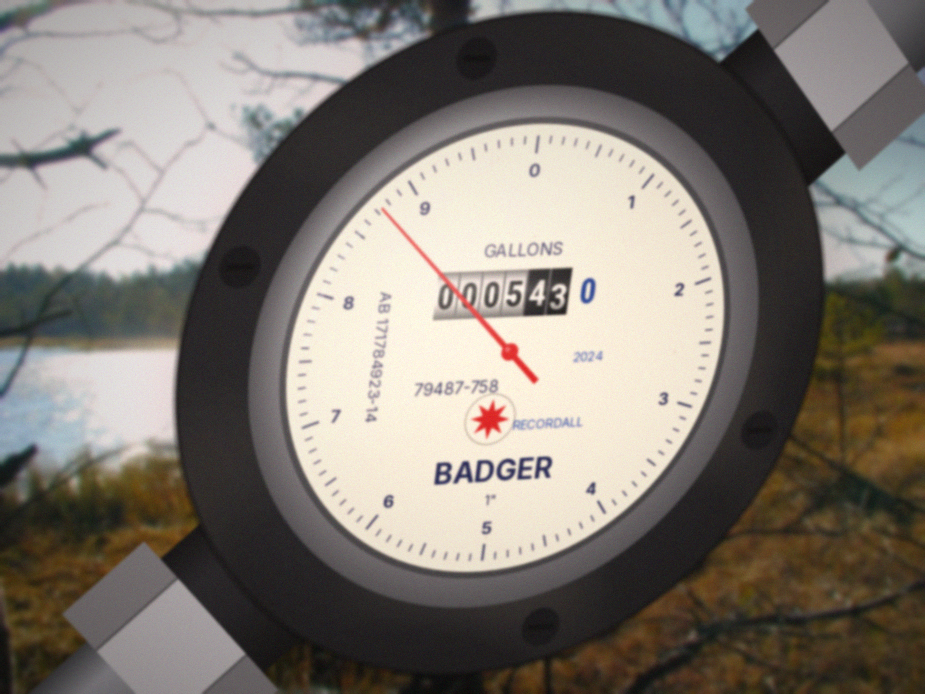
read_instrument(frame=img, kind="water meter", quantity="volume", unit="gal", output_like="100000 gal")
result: 5428.7 gal
